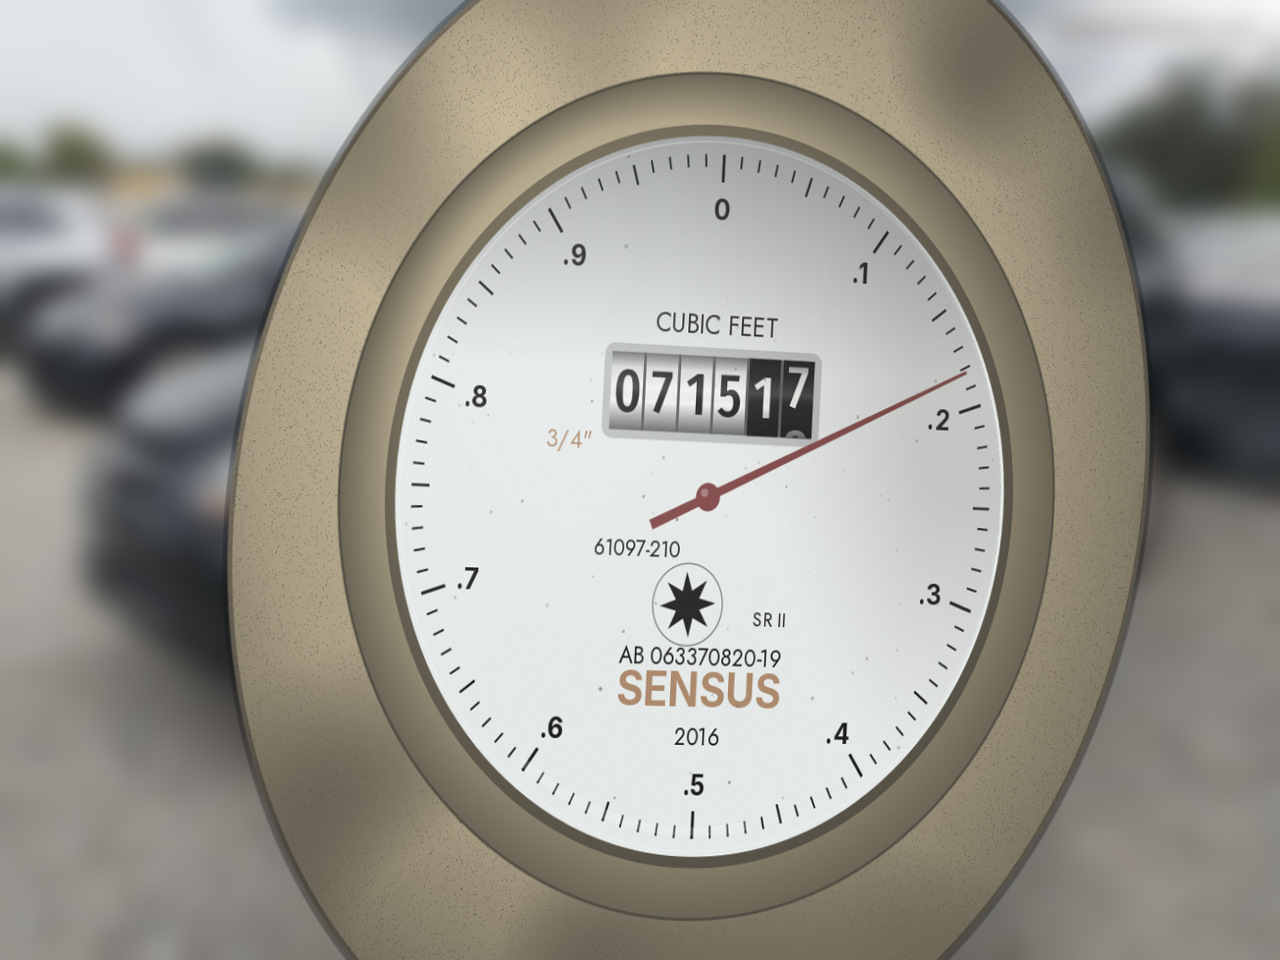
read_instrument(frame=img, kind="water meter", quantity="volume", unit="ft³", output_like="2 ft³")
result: 71517.18 ft³
